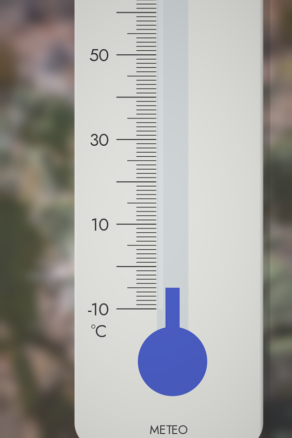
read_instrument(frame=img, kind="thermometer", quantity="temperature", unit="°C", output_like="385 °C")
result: -5 °C
